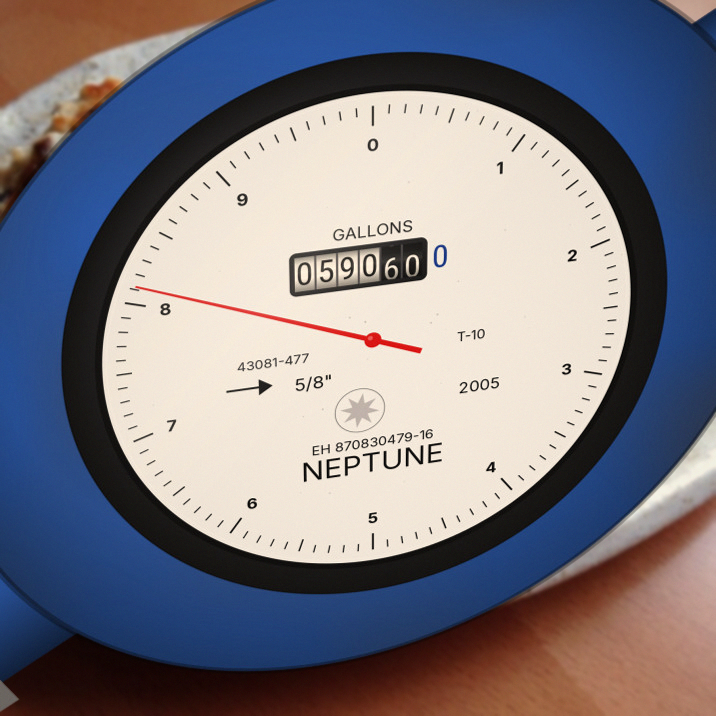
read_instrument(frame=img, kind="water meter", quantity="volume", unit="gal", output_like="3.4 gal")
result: 590598.1 gal
